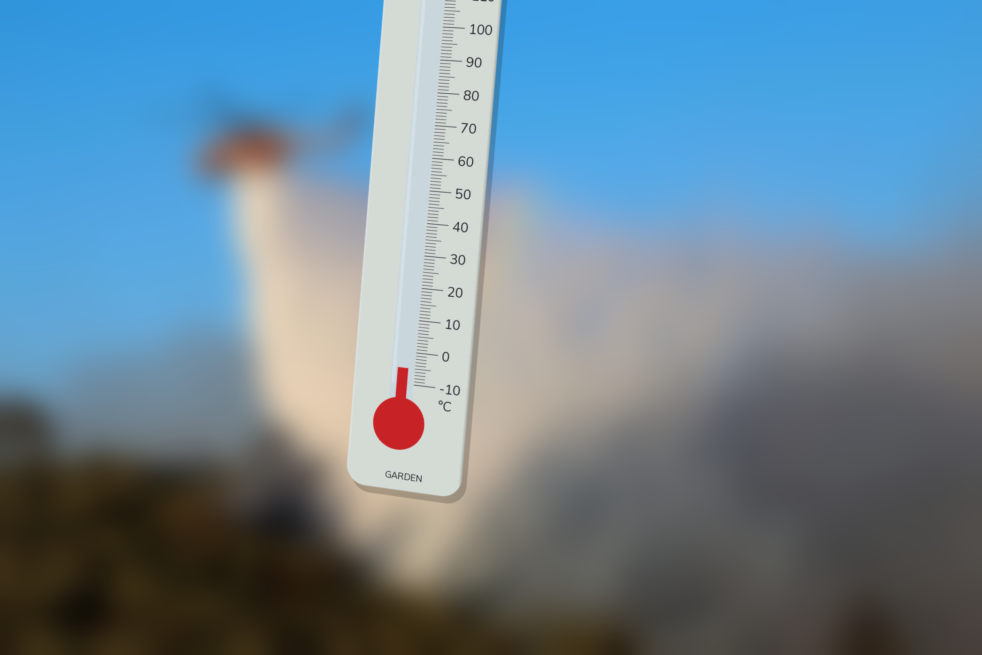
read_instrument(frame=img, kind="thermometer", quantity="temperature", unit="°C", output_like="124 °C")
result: -5 °C
